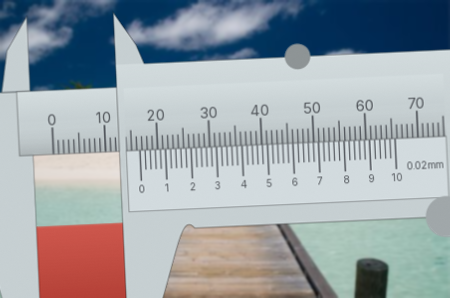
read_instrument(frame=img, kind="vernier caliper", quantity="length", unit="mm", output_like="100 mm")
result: 16.6 mm
